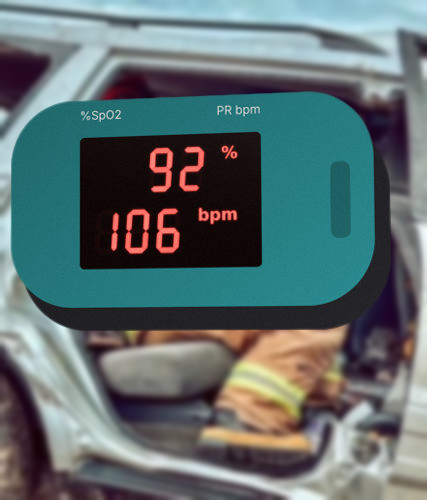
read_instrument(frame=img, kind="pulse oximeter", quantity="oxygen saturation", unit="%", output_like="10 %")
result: 92 %
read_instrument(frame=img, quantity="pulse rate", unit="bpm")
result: 106 bpm
